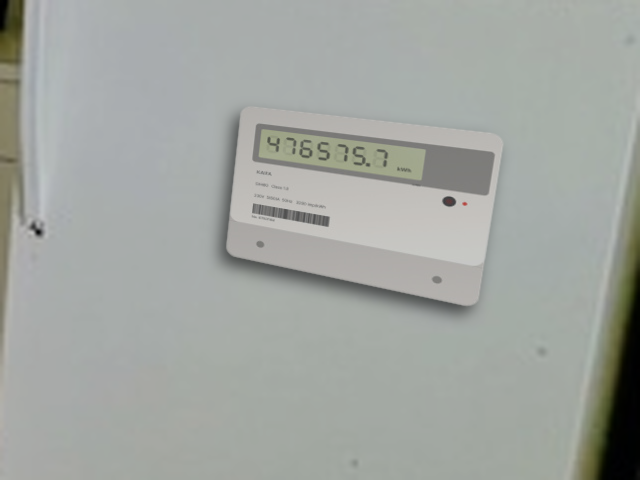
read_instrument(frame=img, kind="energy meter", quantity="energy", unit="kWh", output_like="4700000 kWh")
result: 476575.7 kWh
